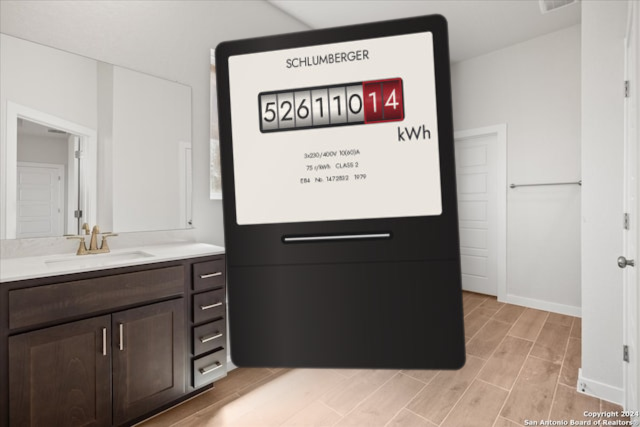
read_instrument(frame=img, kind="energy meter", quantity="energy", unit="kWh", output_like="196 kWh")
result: 526110.14 kWh
